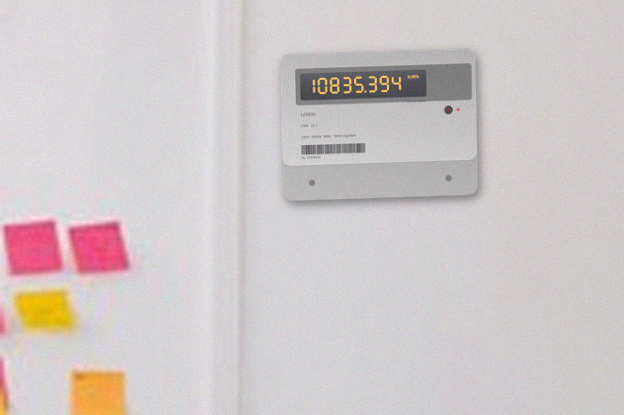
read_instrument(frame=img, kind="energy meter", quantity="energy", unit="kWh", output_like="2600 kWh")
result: 10835.394 kWh
